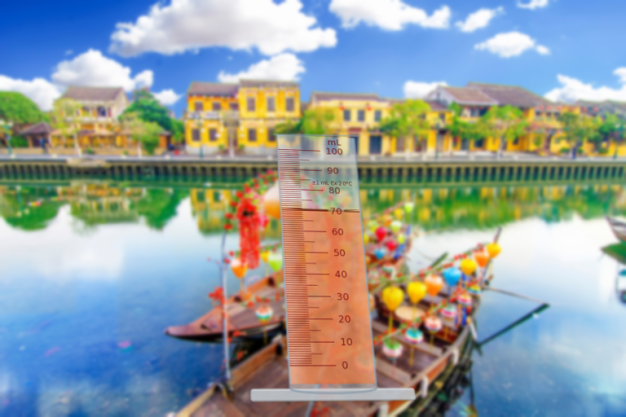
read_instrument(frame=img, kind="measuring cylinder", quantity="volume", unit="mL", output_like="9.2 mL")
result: 70 mL
